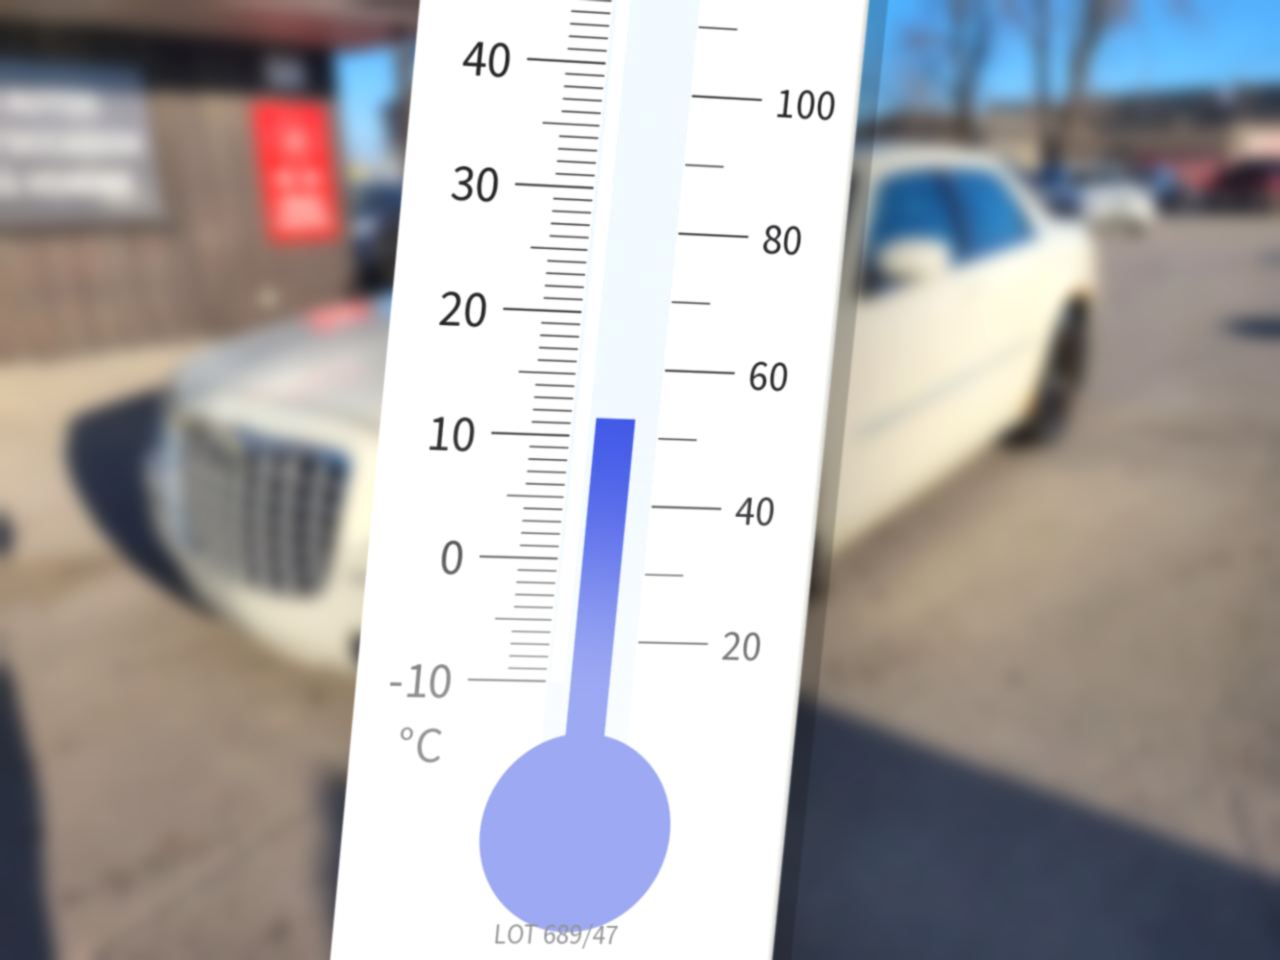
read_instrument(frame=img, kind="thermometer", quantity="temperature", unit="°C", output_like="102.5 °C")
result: 11.5 °C
